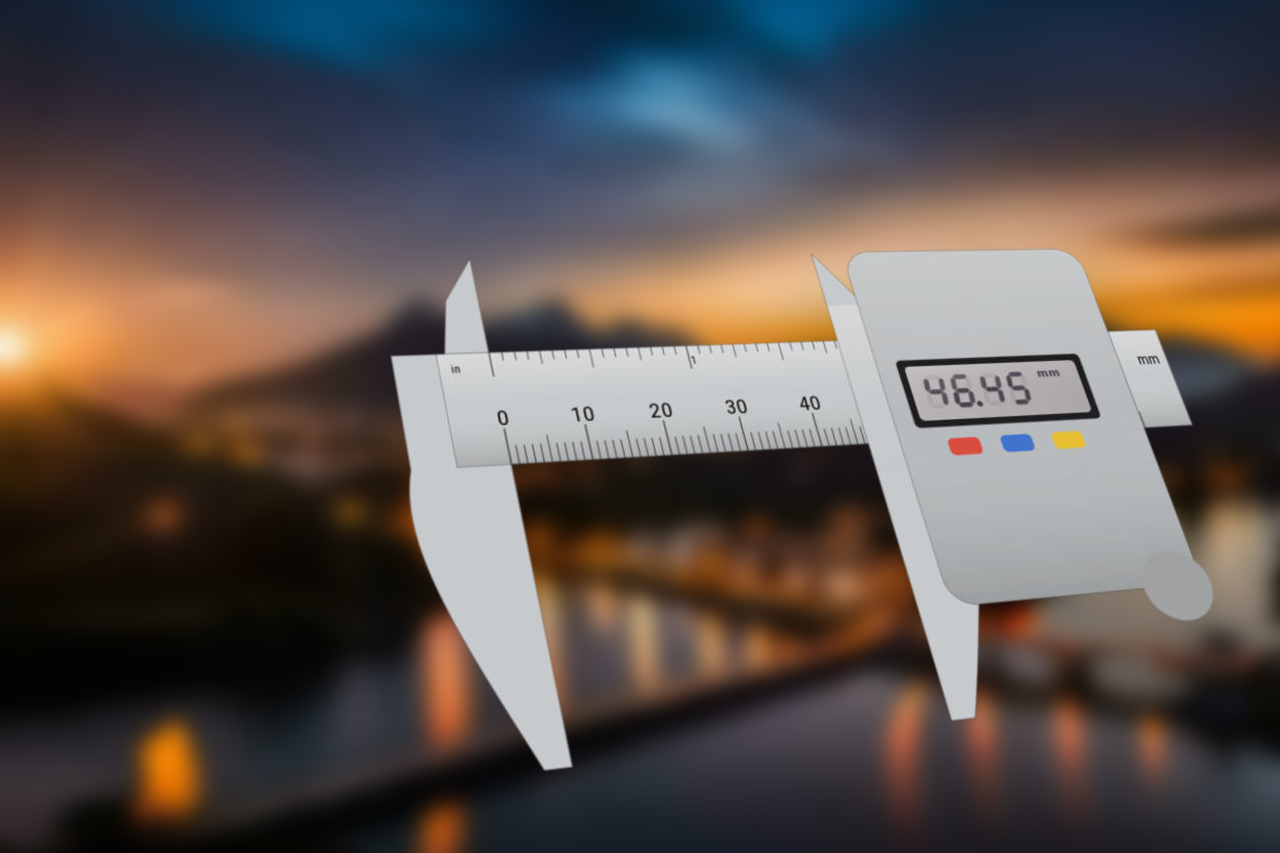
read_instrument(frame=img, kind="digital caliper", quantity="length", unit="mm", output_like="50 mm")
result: 46.45 mm
